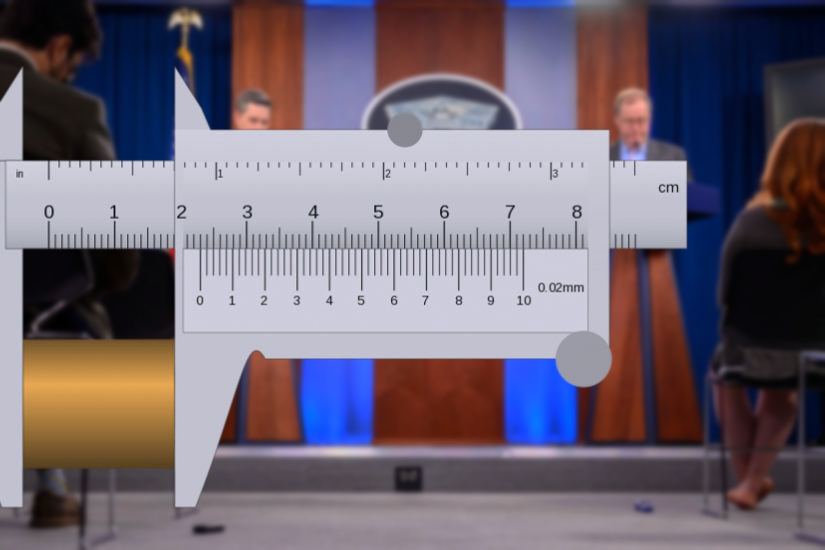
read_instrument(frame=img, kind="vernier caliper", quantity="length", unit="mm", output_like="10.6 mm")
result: 23.0 mm
